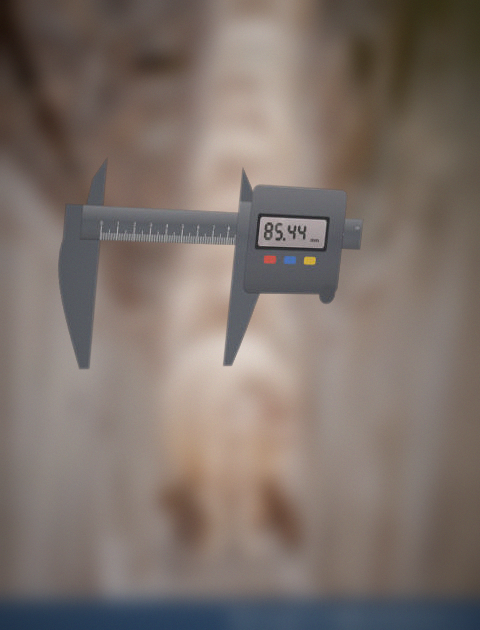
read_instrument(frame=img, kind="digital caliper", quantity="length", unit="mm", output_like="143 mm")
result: 85.44 mm
